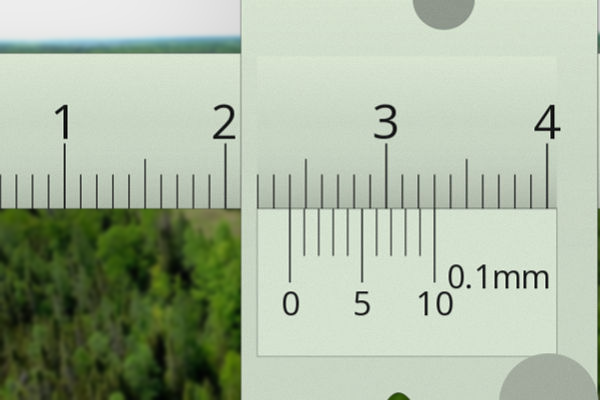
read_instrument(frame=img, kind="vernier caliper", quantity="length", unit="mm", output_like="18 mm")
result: 24.0 mm
